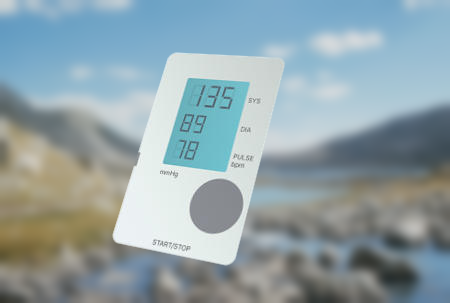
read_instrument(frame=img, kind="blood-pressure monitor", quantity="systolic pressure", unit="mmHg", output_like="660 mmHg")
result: 135 mmHg
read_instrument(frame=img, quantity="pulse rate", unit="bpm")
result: 78 bpm
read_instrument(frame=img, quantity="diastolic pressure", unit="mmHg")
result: 89 mmHg
